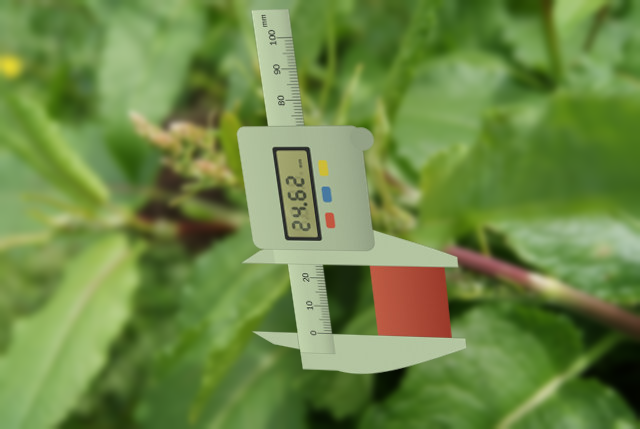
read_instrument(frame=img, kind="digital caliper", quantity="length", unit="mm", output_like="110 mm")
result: 24.62 mm
